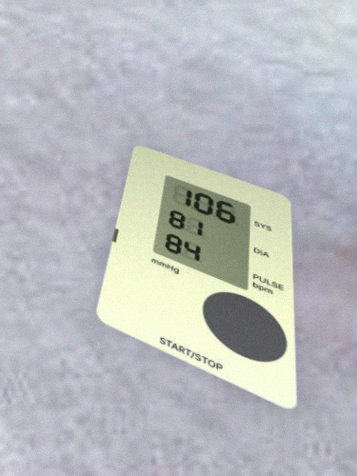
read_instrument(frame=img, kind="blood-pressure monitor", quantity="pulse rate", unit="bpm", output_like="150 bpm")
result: 84 bpm
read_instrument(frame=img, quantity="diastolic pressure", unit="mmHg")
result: 81 mmHg
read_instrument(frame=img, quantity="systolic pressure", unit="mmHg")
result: 106 mmHg
